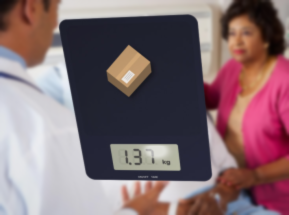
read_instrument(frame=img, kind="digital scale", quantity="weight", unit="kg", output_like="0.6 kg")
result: 1.37 kg
